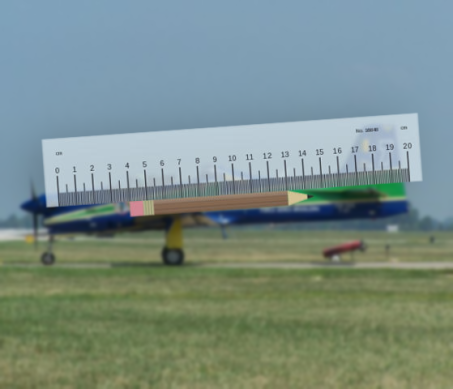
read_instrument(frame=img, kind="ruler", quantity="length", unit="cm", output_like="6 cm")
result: 10.5 cm
